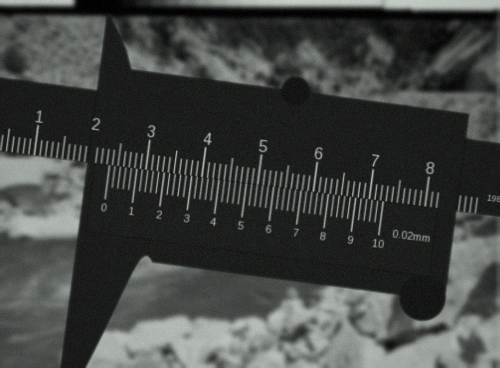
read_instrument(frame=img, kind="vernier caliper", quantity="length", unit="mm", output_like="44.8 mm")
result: 23.5 mm
